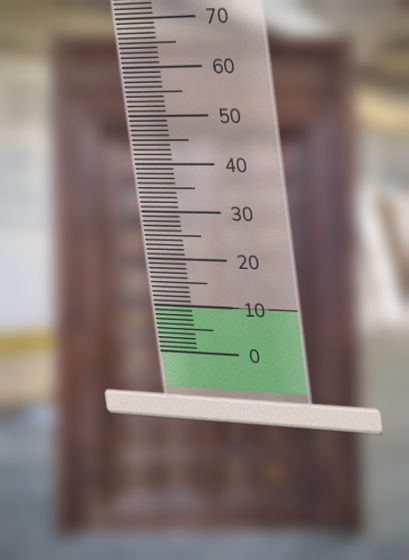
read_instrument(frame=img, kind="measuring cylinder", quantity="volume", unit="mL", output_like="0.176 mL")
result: 10 mL
